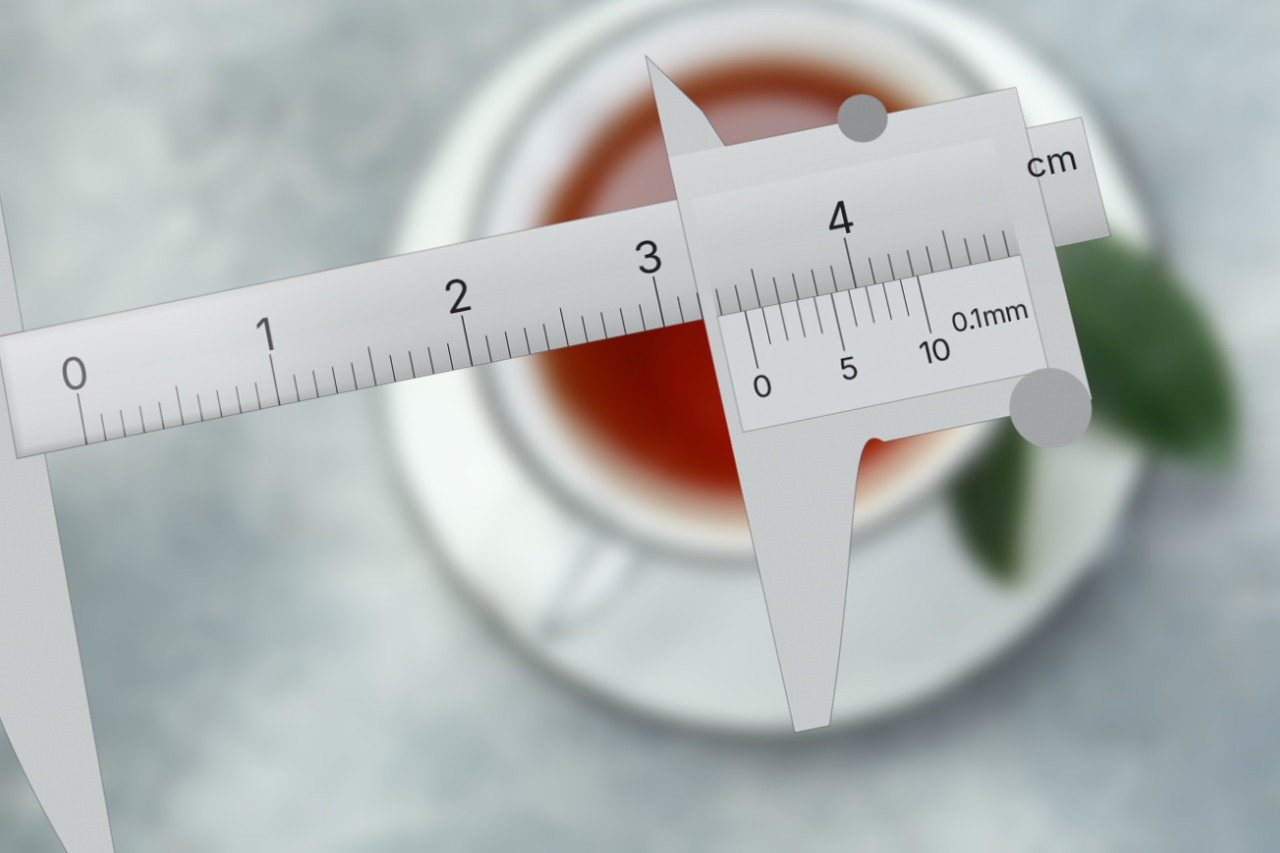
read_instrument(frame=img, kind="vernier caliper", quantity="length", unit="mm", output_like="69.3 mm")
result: 34.2 mm
